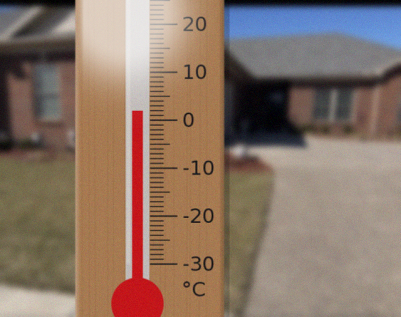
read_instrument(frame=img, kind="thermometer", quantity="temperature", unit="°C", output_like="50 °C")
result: 2 °C
